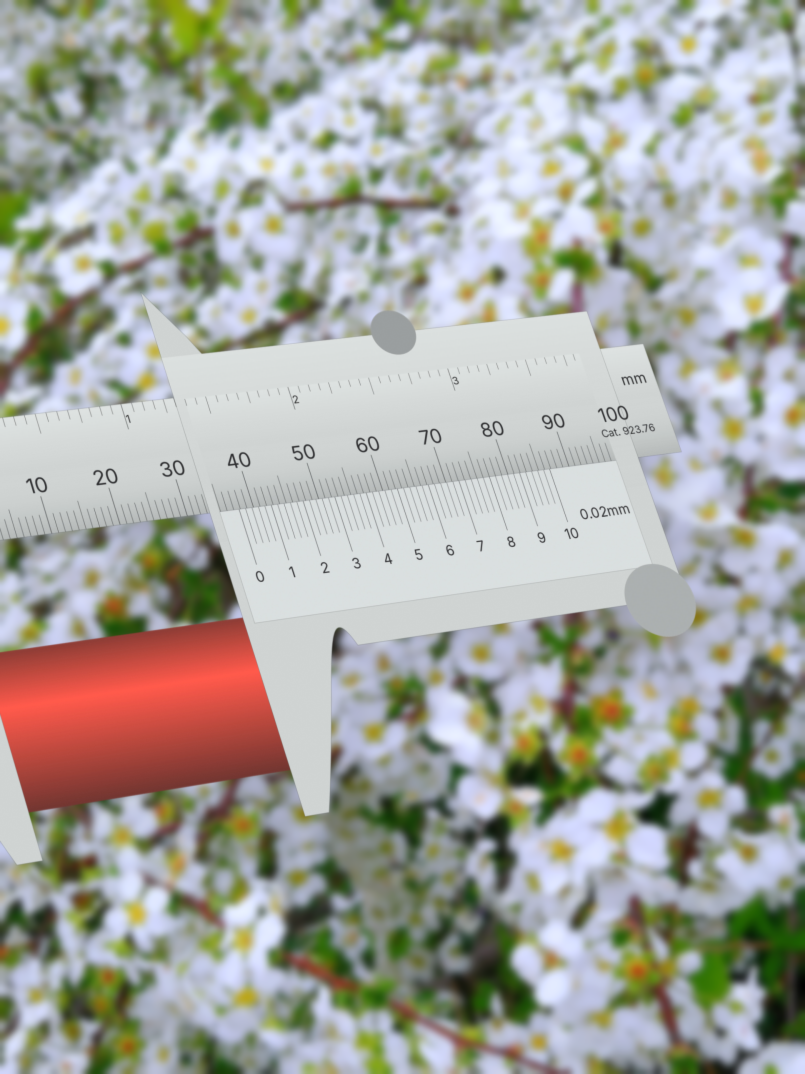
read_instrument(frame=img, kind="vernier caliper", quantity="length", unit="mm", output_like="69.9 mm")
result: 37.8 mm
